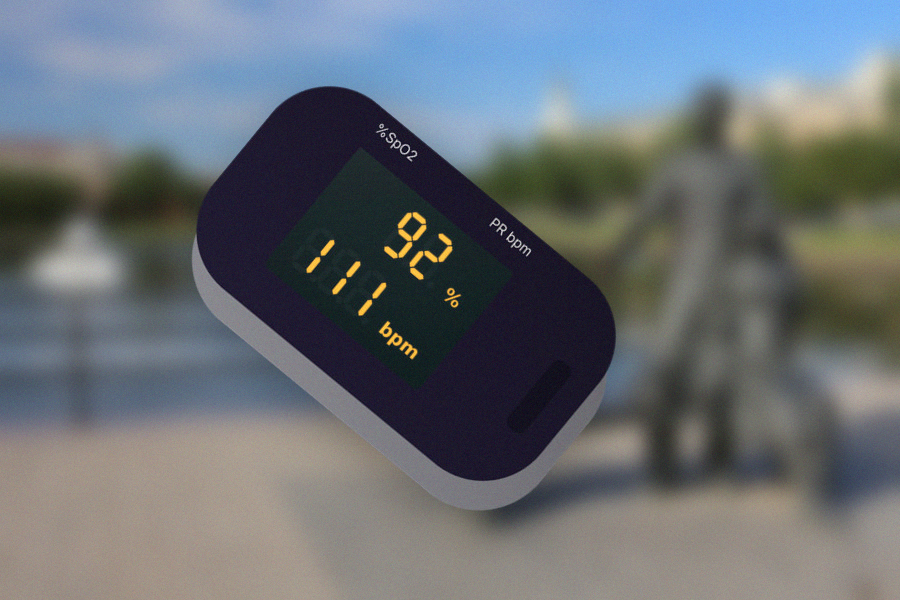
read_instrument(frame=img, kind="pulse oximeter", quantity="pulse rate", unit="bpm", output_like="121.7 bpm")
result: 111 bpm
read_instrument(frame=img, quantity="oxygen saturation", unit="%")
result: 92 %
